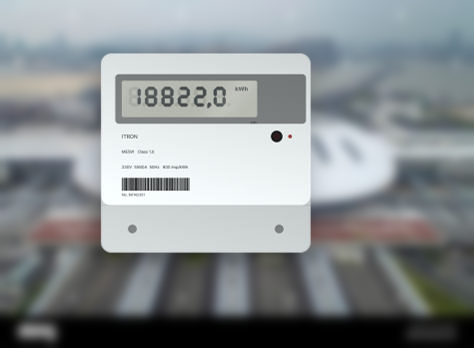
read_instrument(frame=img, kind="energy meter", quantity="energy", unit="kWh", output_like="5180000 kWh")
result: 18822.0 kWh
